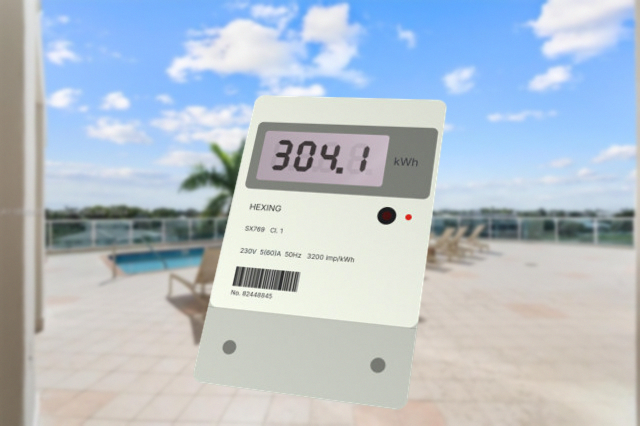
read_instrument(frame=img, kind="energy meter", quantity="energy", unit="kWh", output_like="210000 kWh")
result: 304.1 kWh
